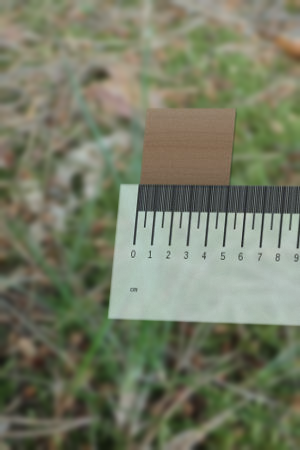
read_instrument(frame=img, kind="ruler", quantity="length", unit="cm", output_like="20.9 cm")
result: 5 cm
